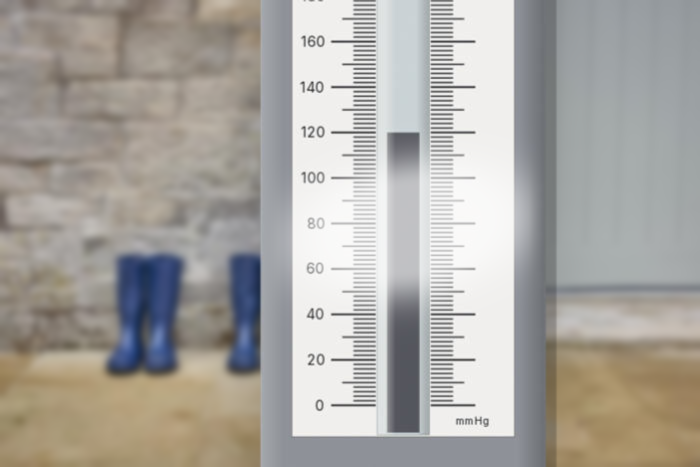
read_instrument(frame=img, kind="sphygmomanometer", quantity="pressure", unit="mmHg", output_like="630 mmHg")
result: 120 mmHg
